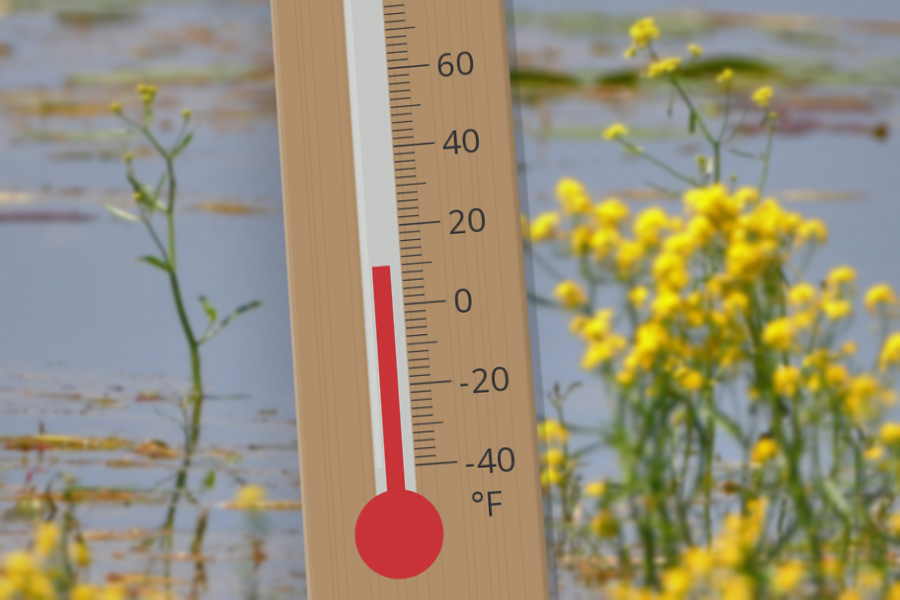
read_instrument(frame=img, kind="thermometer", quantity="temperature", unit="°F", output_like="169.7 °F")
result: 10 °F
